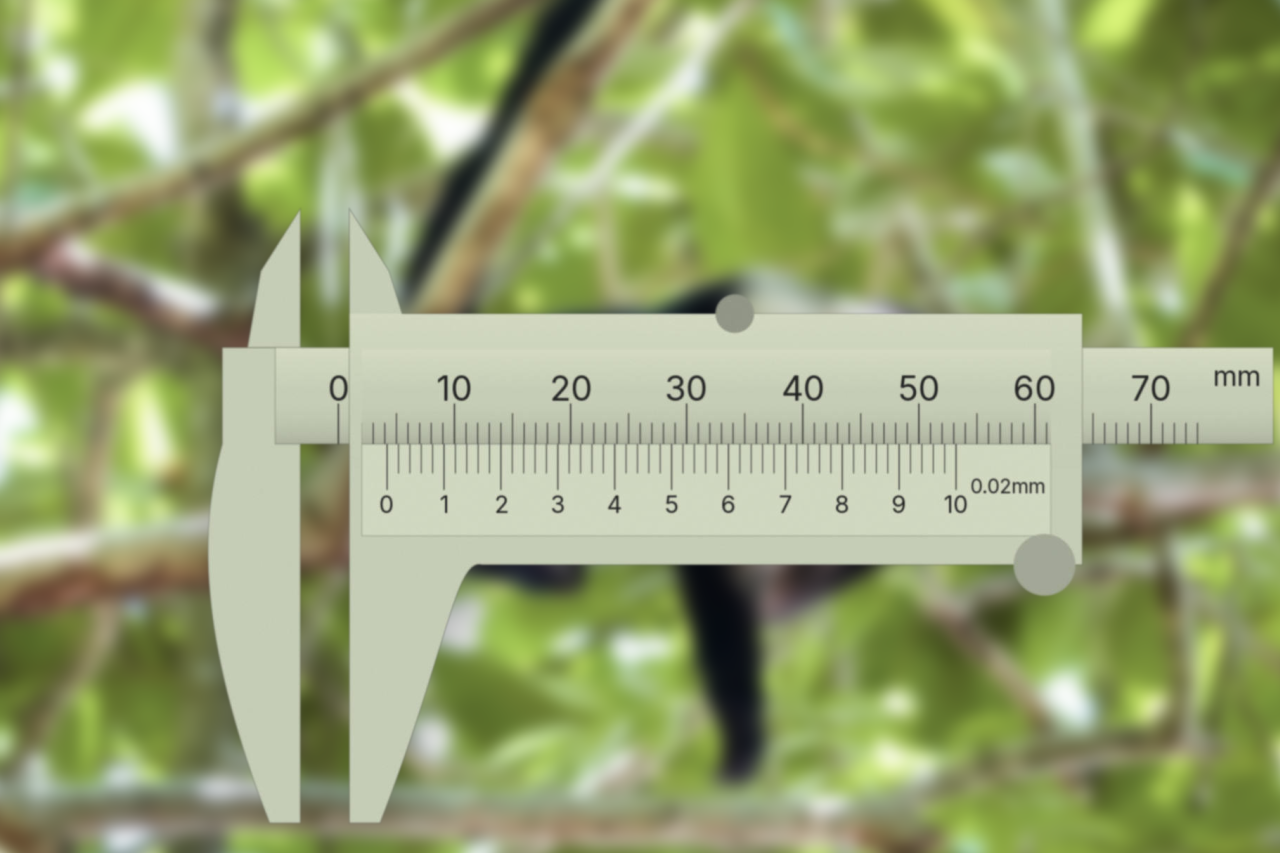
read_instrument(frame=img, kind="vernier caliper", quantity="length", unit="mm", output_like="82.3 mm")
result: 4.2 mm
